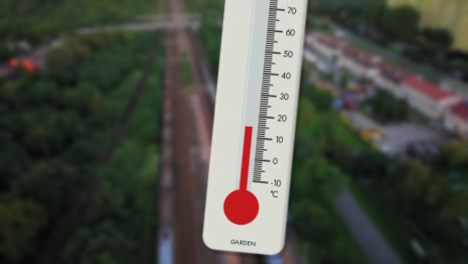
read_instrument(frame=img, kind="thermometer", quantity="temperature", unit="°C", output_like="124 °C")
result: 15 °C
